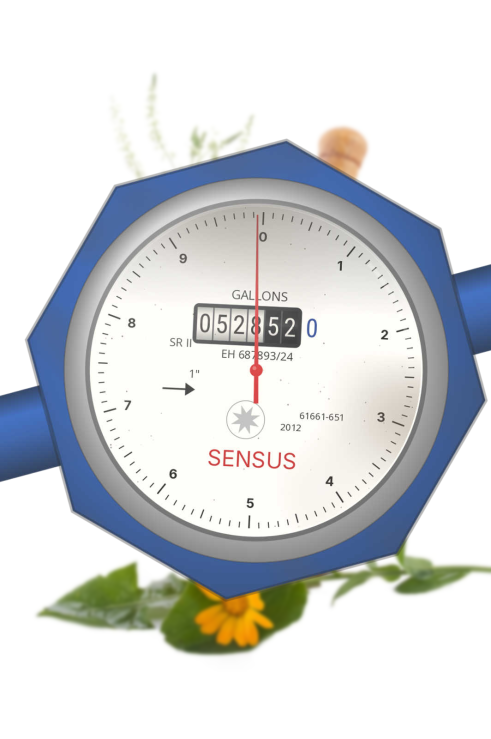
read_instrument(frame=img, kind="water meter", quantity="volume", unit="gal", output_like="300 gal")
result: 528519.9 gal
